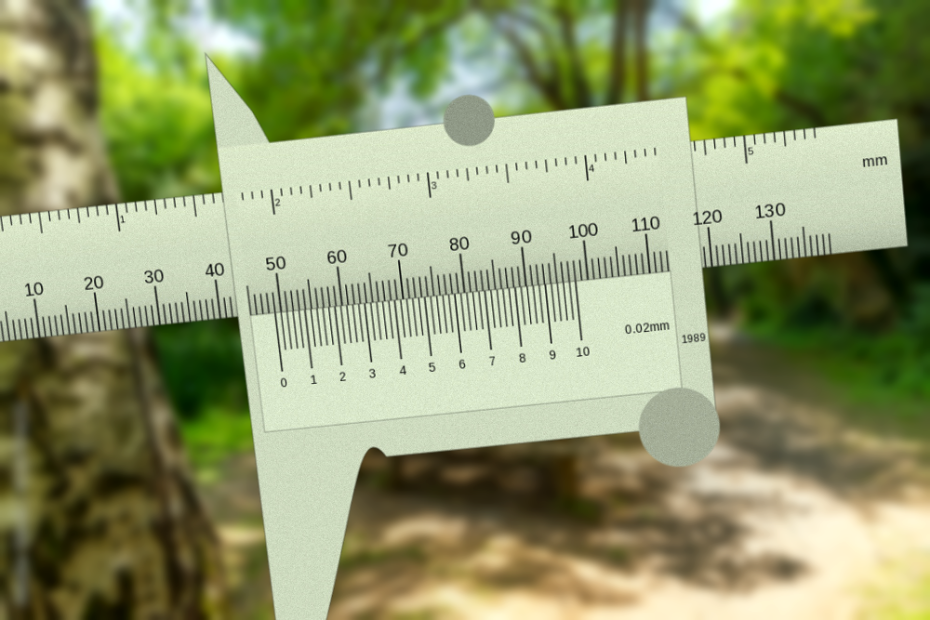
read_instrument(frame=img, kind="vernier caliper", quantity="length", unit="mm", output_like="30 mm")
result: 49.0 mm
